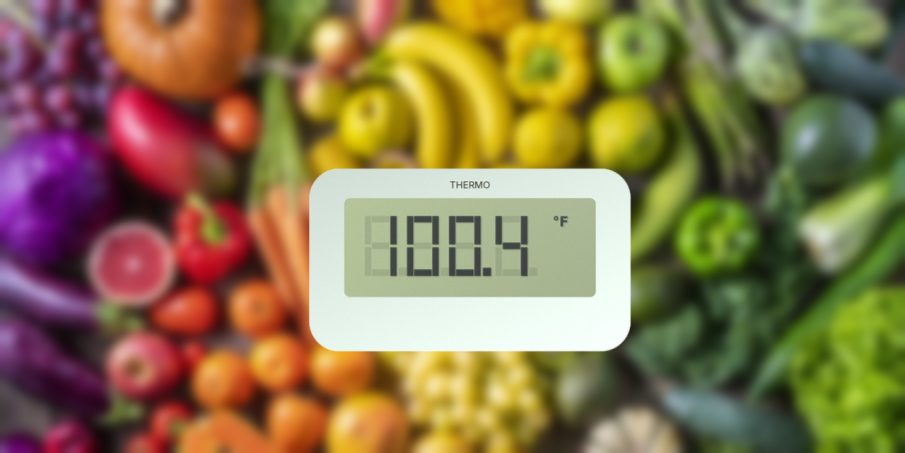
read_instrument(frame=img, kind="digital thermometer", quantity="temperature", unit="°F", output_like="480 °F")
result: 100.4 °F
